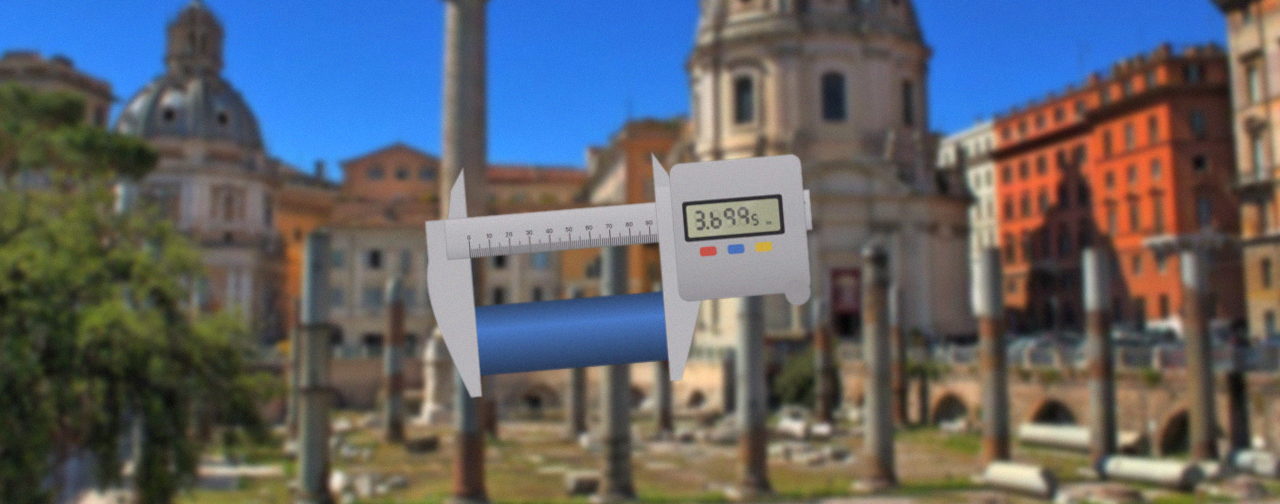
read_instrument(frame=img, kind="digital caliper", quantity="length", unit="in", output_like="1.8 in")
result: 3.6995 in
